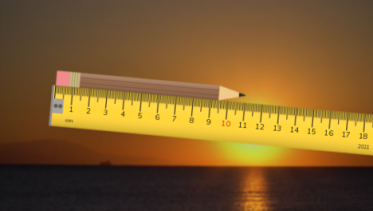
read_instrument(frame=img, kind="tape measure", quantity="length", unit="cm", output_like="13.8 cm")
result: 11 cm
